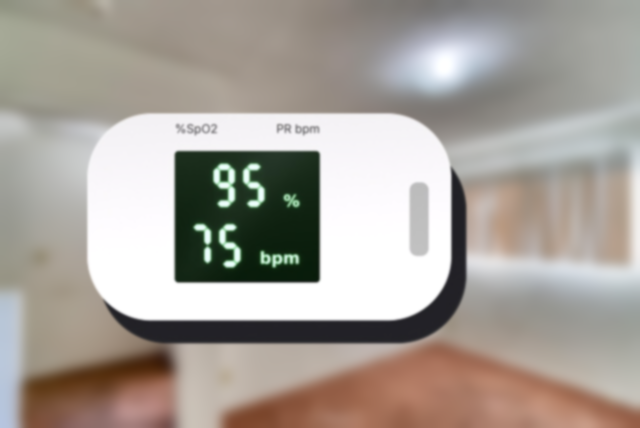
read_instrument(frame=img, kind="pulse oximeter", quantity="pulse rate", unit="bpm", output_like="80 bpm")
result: 75 bpm
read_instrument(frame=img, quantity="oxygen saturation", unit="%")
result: 95 %
